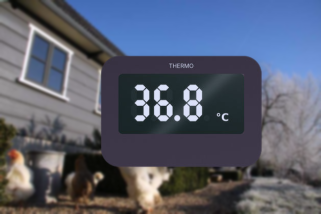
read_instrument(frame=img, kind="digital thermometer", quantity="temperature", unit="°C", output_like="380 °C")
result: 36.8 °C
